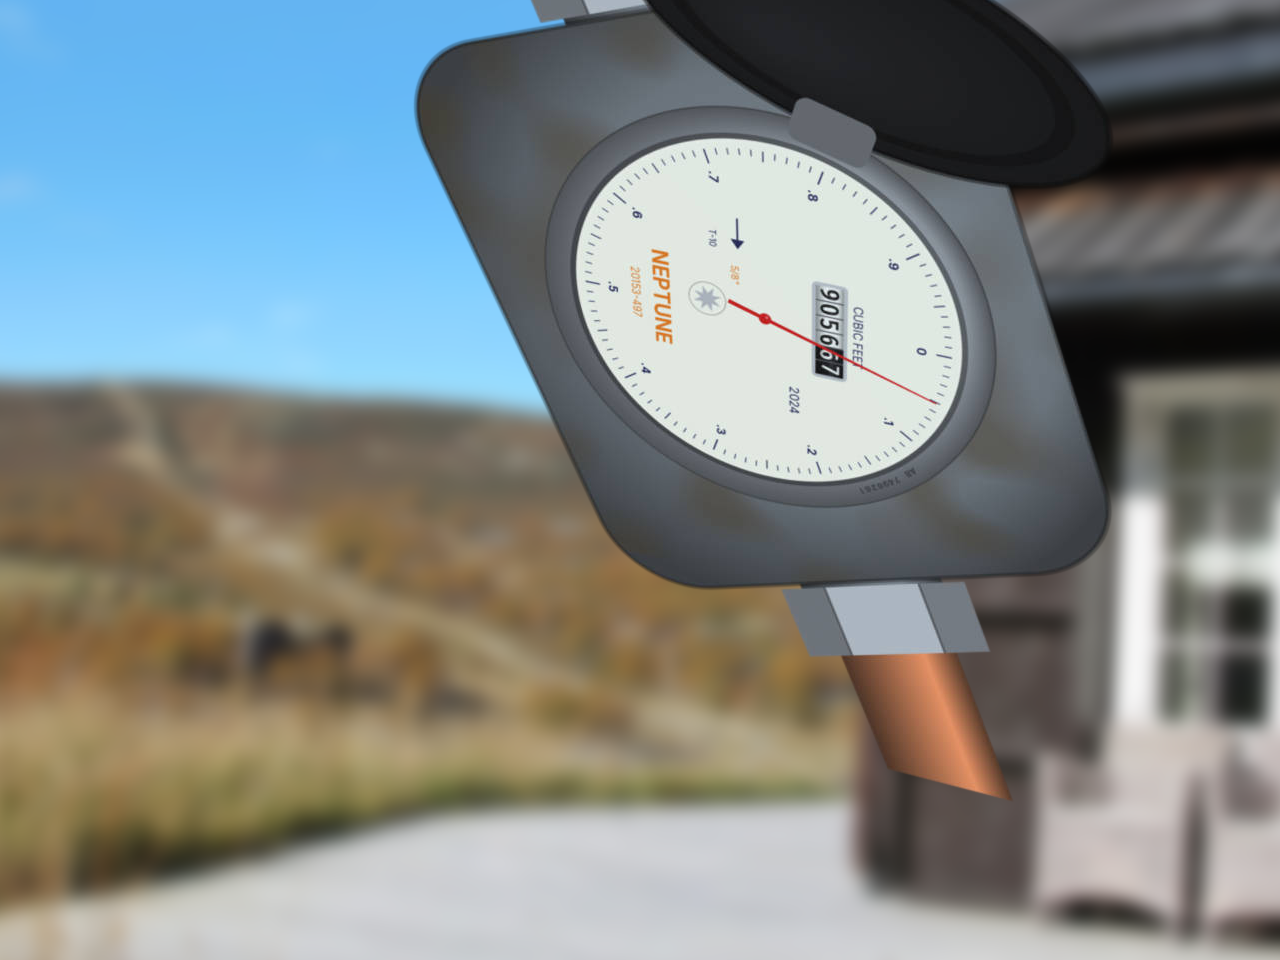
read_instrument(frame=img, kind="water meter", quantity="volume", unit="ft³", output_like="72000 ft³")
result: 905667.05 ft³
